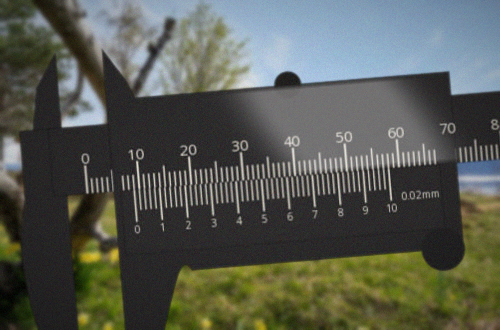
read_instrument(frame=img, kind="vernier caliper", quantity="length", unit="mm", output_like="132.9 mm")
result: 9.0 mm
